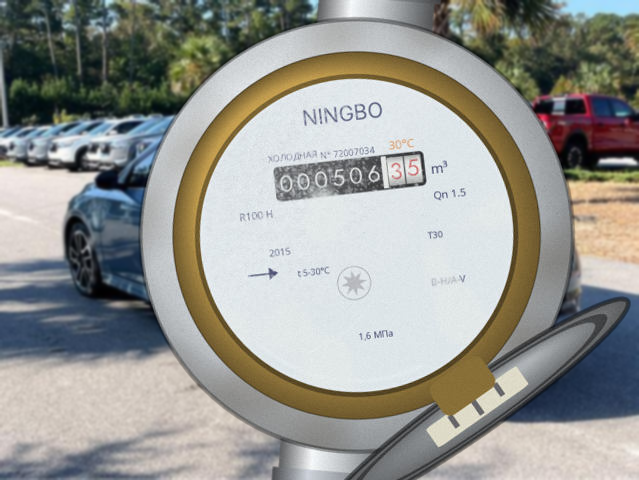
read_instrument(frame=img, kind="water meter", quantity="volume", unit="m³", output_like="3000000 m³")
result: 506.35 m³
